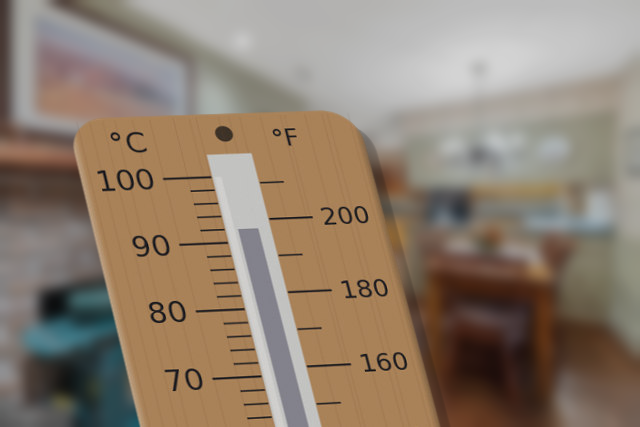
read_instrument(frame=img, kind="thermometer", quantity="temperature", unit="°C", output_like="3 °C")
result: 92 °C
